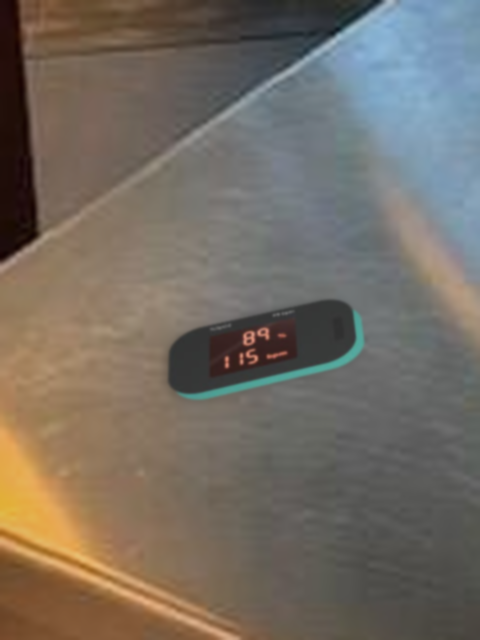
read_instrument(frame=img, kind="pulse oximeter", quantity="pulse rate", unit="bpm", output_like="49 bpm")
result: 115 bpm
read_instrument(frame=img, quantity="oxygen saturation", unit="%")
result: 89 %
